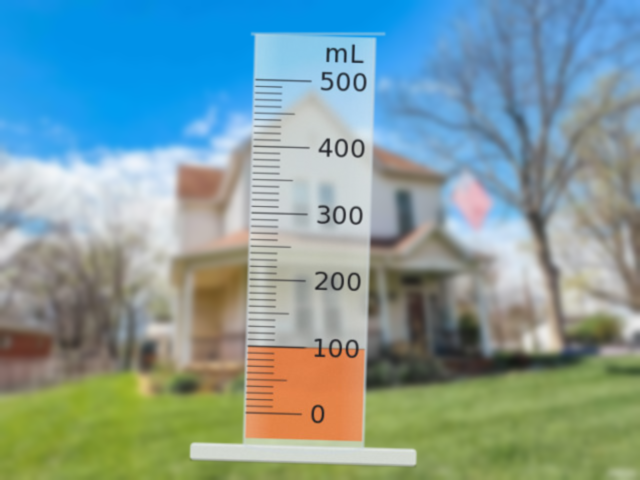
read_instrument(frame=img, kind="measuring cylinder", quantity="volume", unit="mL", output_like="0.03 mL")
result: 100 mL
